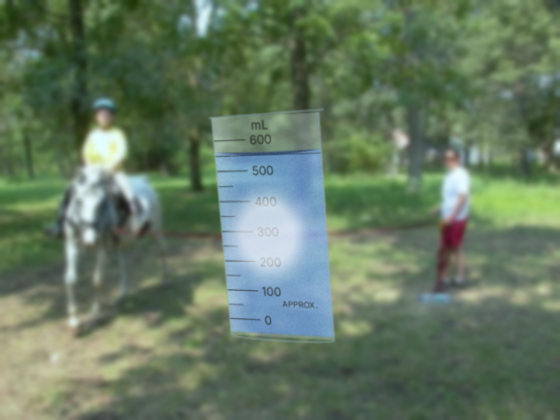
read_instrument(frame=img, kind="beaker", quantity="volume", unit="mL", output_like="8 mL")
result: 550 mL
